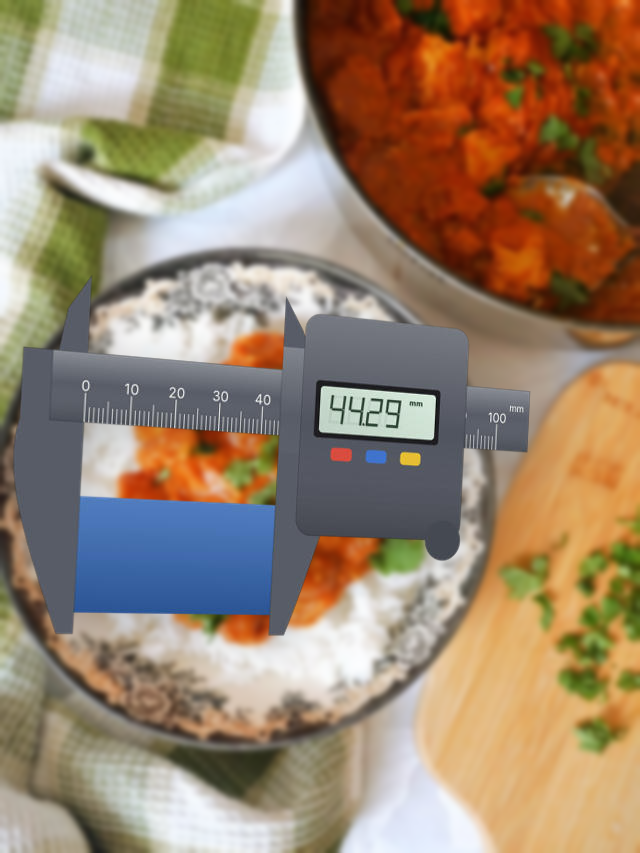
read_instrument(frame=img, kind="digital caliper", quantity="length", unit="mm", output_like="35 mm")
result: 44.29 mm
